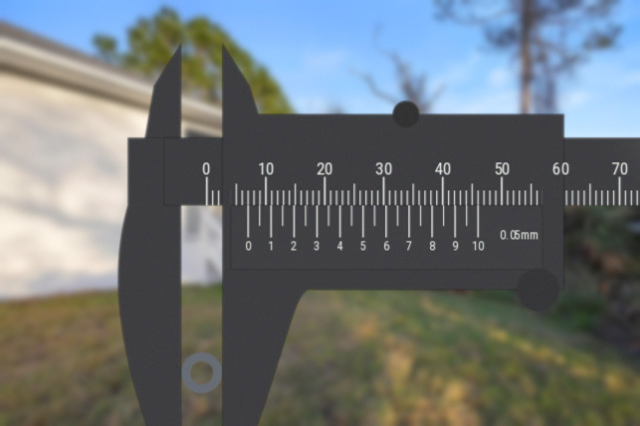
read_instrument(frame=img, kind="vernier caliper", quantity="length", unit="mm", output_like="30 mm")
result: 7.0 mm
